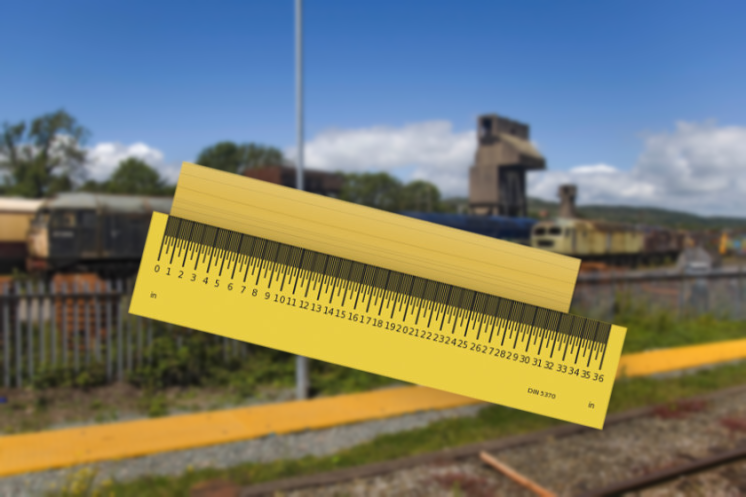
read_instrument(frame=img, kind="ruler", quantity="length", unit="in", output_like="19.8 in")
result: 32.5 in
